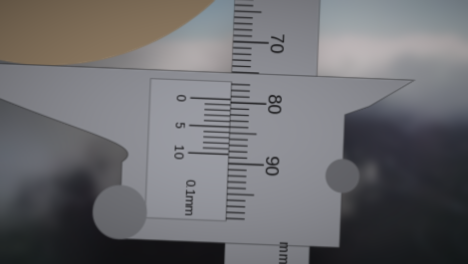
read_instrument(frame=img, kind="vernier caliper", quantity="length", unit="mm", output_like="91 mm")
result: 79.5 mm
